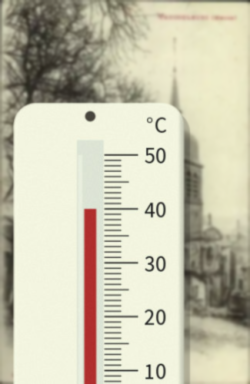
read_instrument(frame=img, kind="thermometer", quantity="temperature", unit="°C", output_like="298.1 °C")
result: 40 °C
